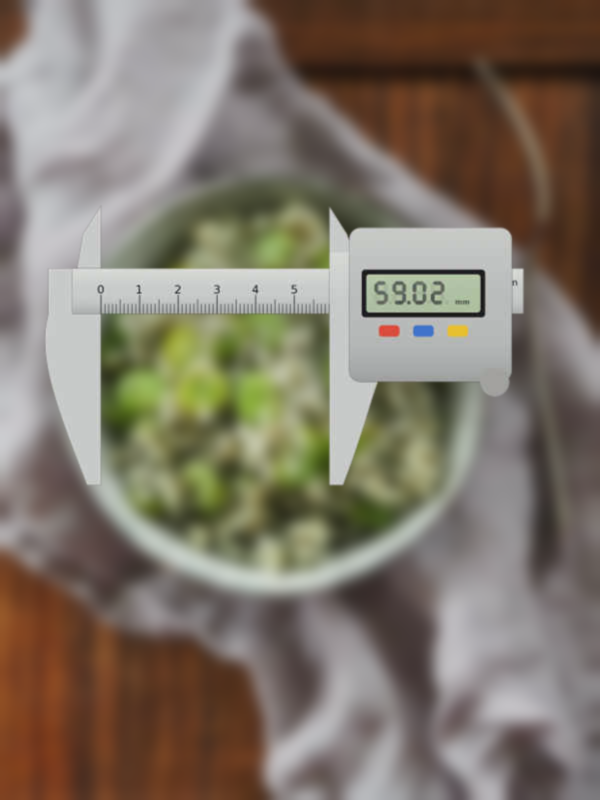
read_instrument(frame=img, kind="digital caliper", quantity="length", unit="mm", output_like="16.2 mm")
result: 59.02 mm
